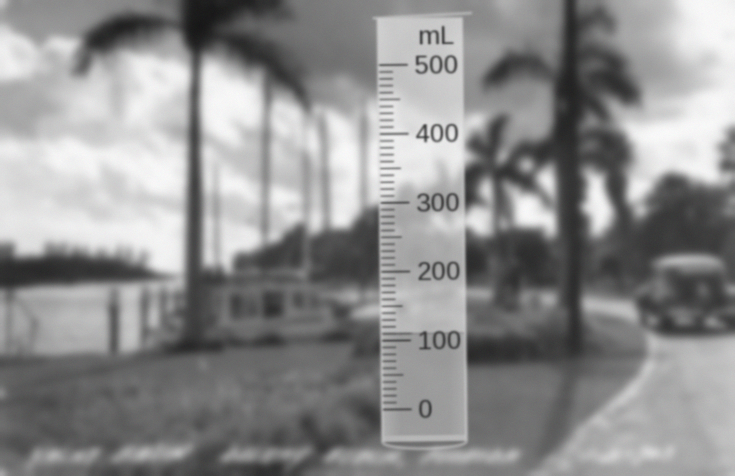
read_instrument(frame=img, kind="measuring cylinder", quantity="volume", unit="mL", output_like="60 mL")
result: 110 mL
